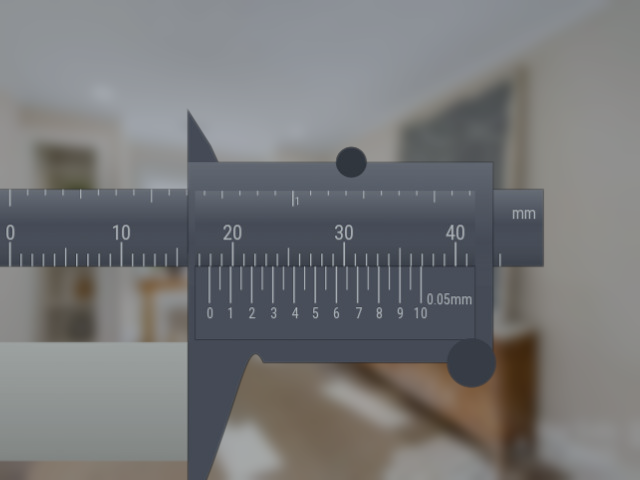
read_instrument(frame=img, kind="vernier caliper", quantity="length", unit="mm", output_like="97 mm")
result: 17.9 mm
